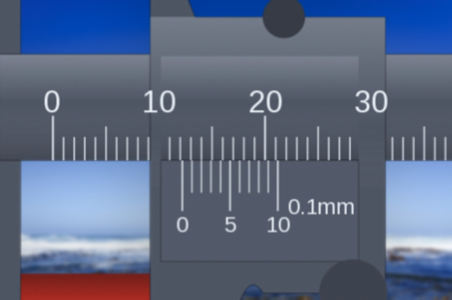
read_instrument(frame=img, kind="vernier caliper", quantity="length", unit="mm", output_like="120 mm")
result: 12.2 mm
